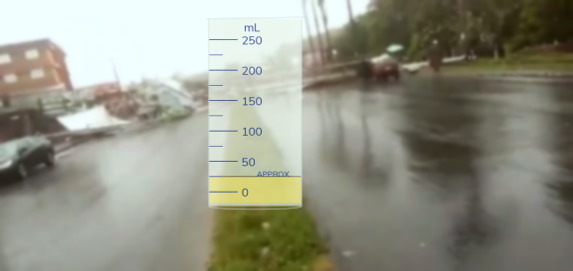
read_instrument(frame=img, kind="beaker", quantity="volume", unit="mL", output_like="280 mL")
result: 25 mL
